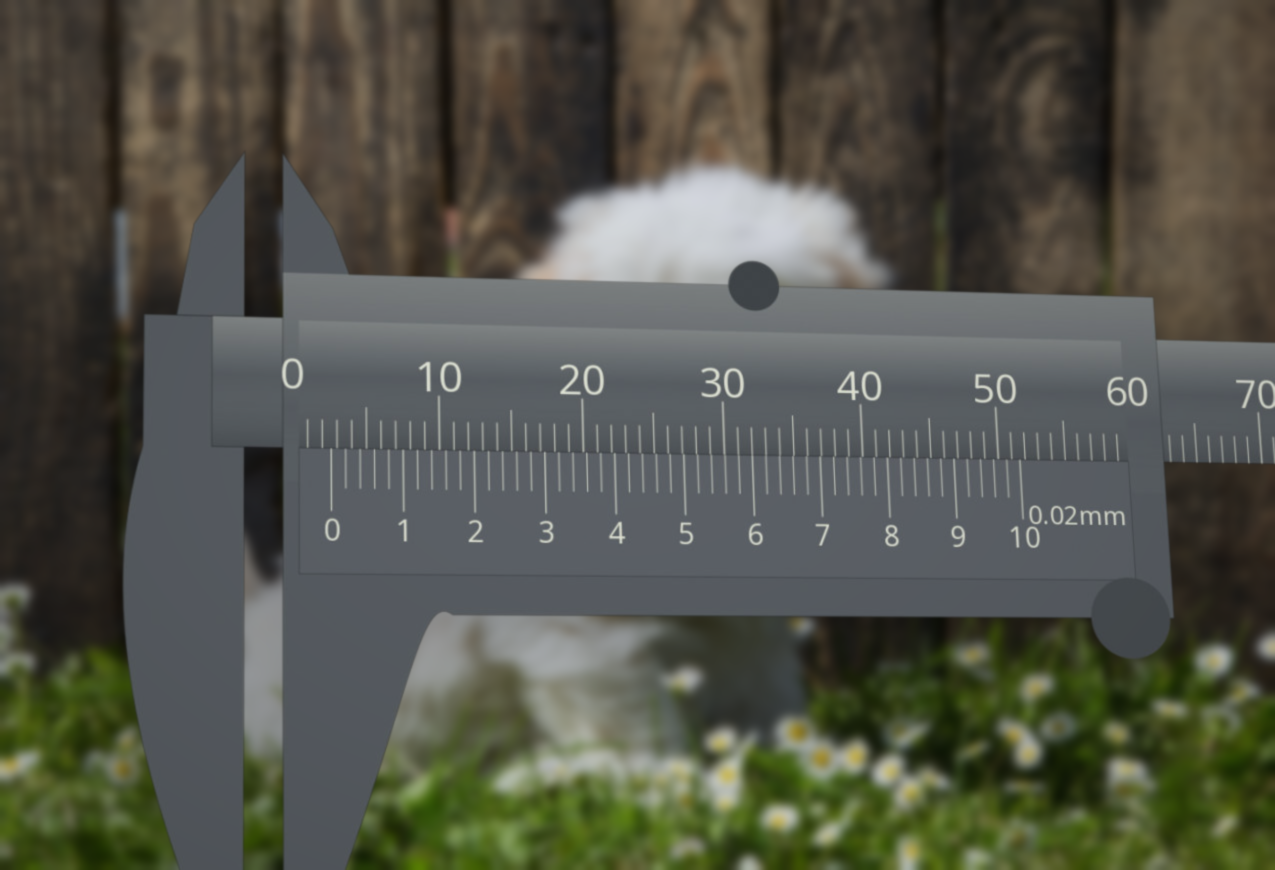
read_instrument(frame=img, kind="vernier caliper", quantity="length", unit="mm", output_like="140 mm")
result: 2.6 mm
